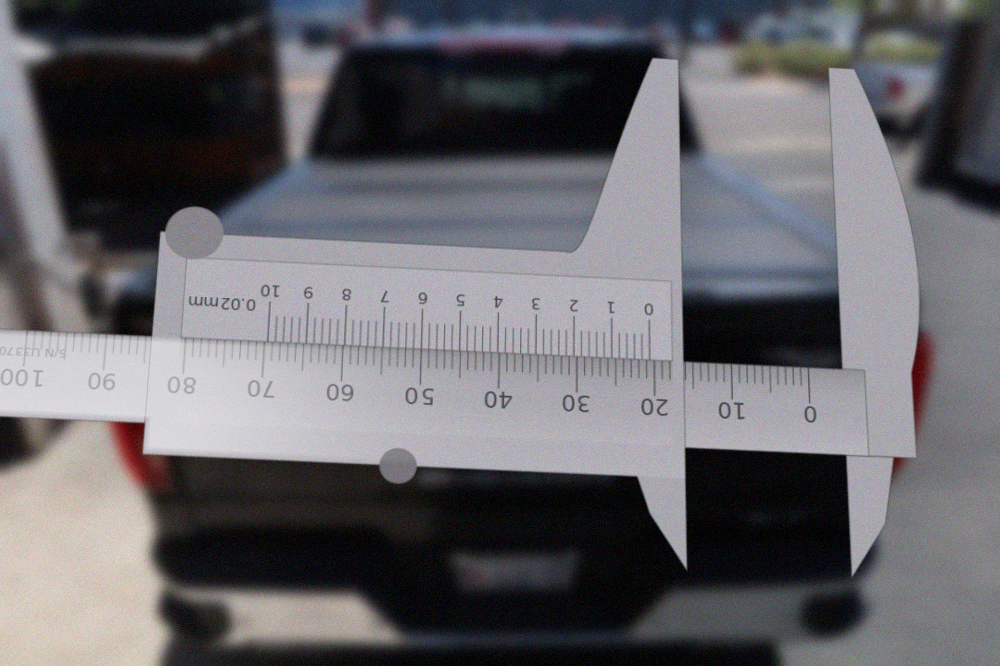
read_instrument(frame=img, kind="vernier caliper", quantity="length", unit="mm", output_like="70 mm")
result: 20.6 mm
